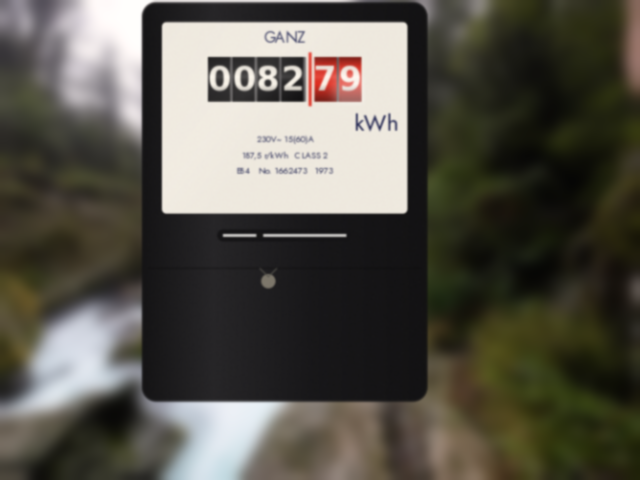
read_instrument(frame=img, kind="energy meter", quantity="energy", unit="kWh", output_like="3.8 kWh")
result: 82.79 kWh
